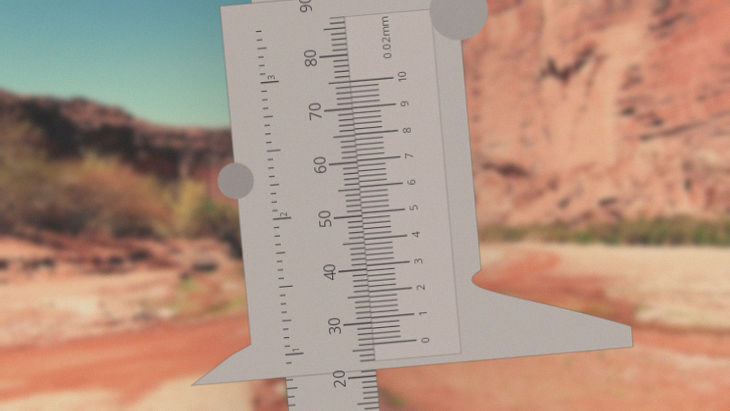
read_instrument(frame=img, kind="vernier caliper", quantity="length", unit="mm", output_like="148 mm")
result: 26.0 mm
